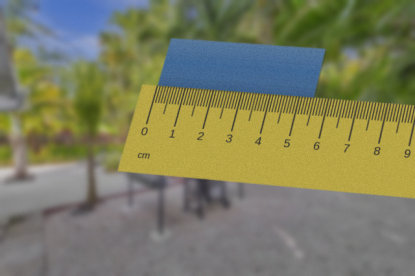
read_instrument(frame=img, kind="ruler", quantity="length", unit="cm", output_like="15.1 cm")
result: 5.5 cm
